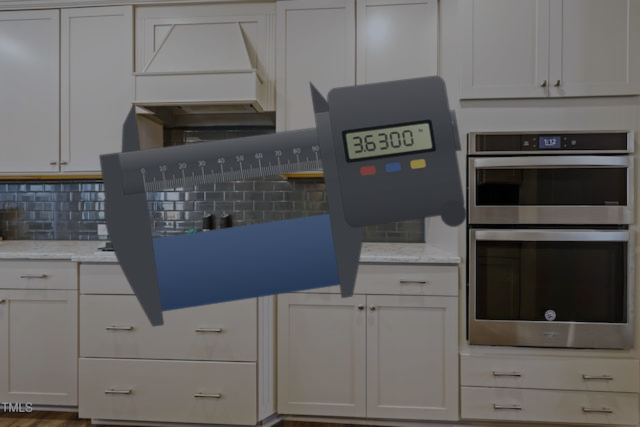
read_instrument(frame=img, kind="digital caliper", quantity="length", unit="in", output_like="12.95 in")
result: 3.6300 in
